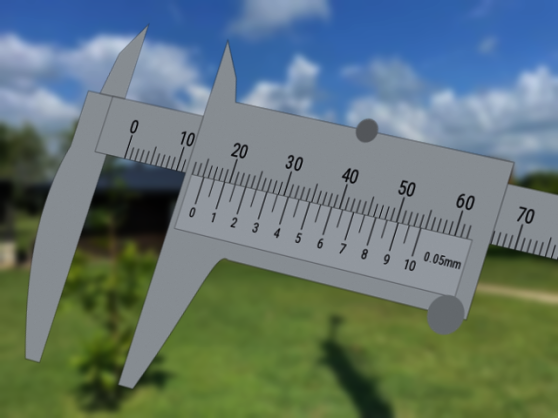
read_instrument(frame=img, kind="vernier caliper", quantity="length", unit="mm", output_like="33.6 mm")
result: 15.2 mm
